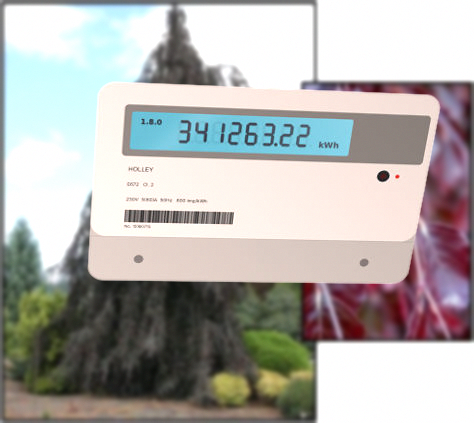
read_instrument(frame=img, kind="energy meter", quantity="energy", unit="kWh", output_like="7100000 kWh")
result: 341263.22 kWh
